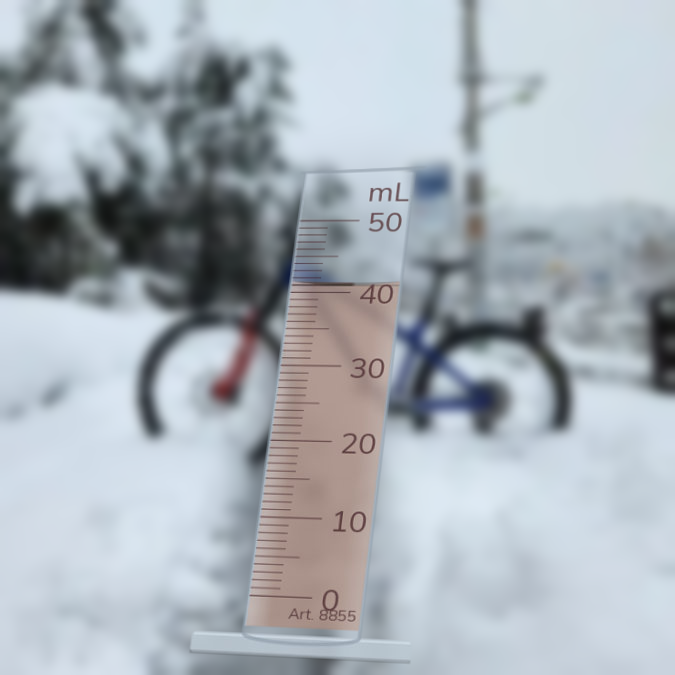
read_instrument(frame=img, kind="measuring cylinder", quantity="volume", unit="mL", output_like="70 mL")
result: 41 mL
